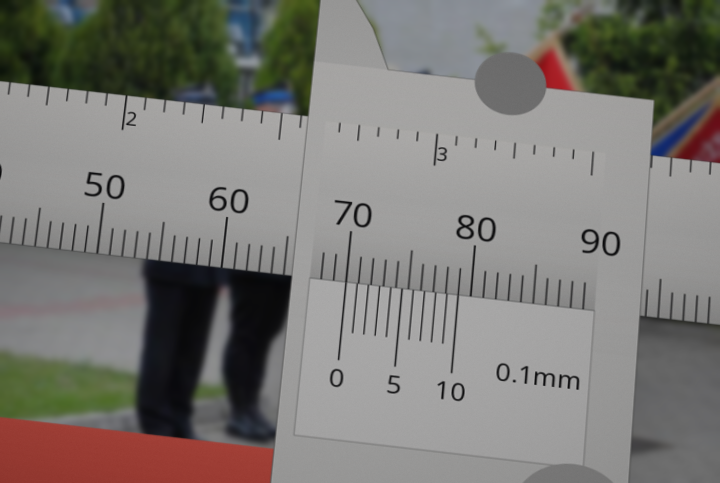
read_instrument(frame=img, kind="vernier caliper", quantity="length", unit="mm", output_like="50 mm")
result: 70.0 mm
